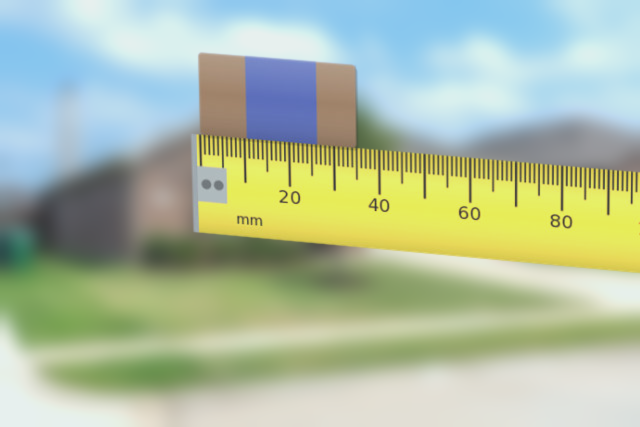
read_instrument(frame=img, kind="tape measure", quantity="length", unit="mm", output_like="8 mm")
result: 35 mm
